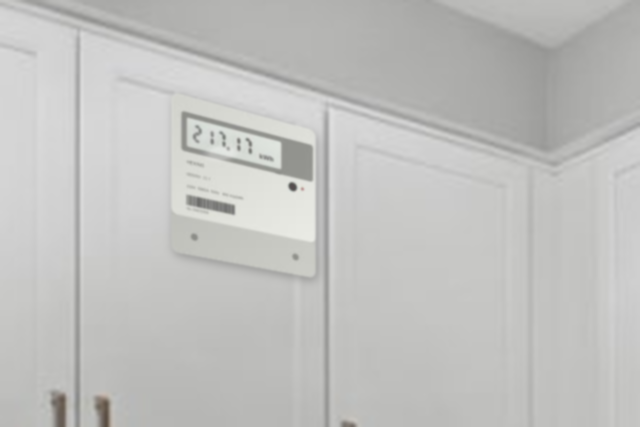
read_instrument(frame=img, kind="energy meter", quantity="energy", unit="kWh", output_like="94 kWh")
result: 217.17 kWh
